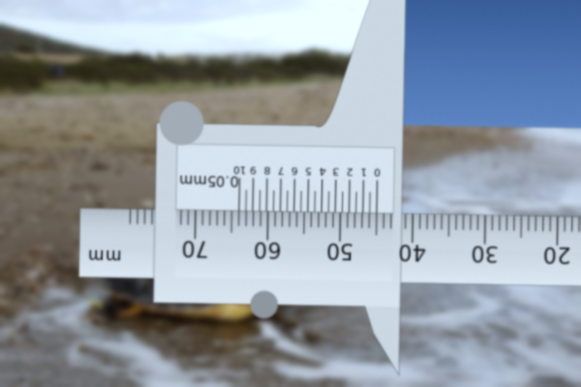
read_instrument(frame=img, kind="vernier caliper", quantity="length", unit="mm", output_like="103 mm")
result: 45.0 mm
